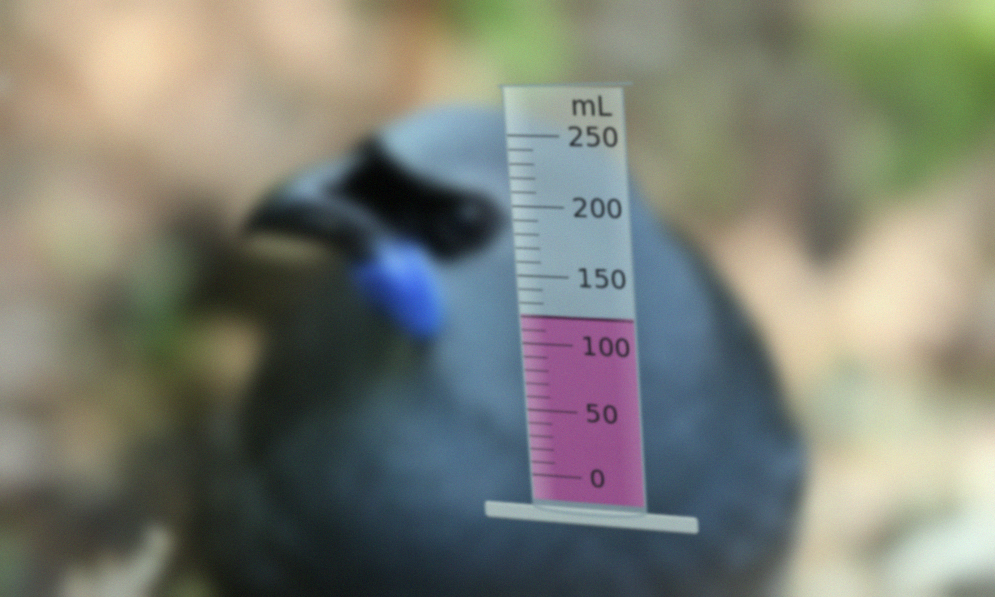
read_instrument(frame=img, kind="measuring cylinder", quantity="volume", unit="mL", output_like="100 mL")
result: 120 mL
